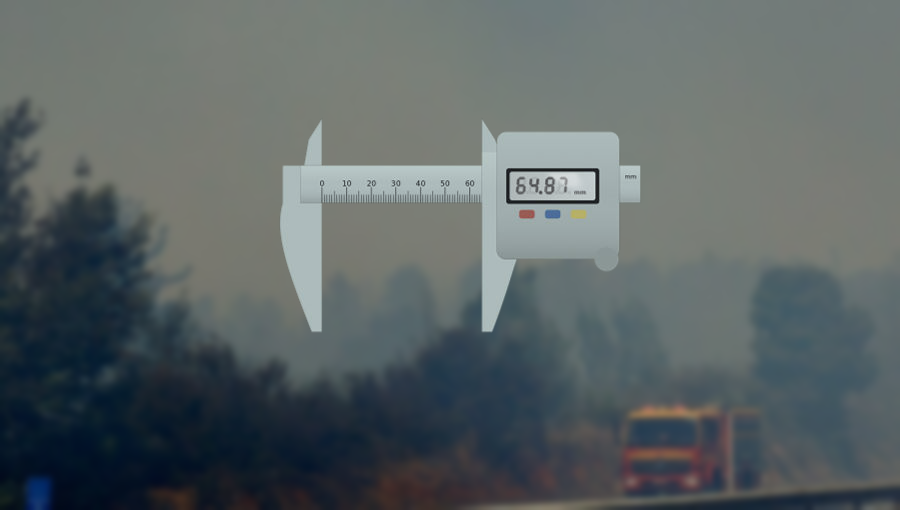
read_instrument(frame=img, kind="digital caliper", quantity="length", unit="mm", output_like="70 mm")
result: 64.87 mm
